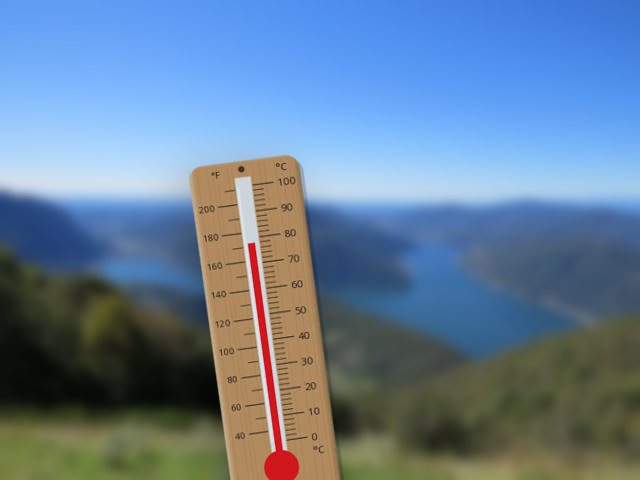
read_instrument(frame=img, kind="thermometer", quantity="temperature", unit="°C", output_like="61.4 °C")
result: 78 °C
